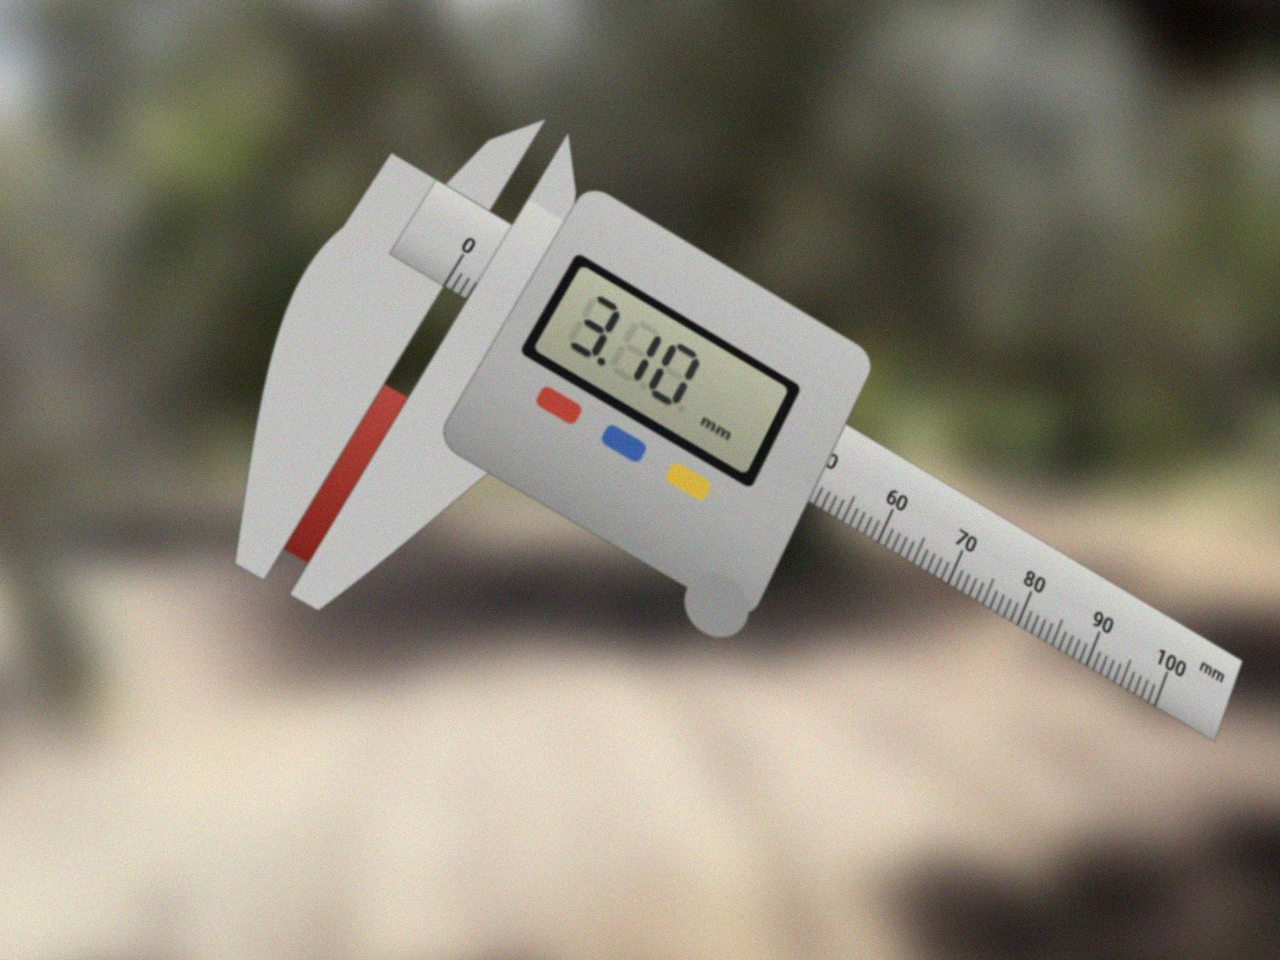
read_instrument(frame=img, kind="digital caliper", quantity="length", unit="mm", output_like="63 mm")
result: 3.10 mm
